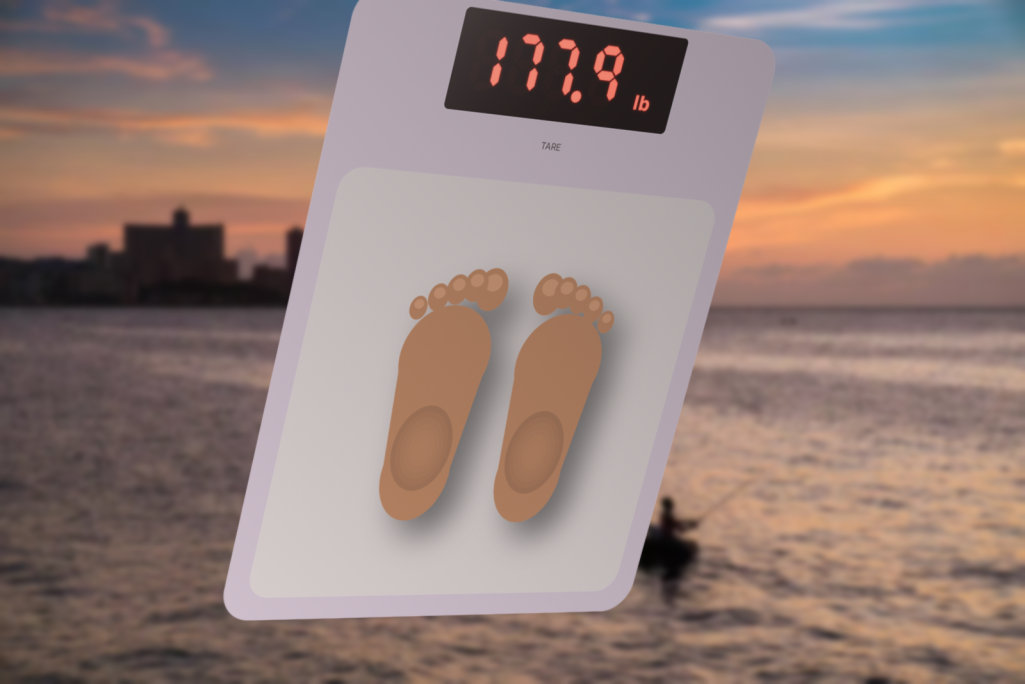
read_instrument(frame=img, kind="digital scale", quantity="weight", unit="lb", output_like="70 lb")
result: 177.9 lb
